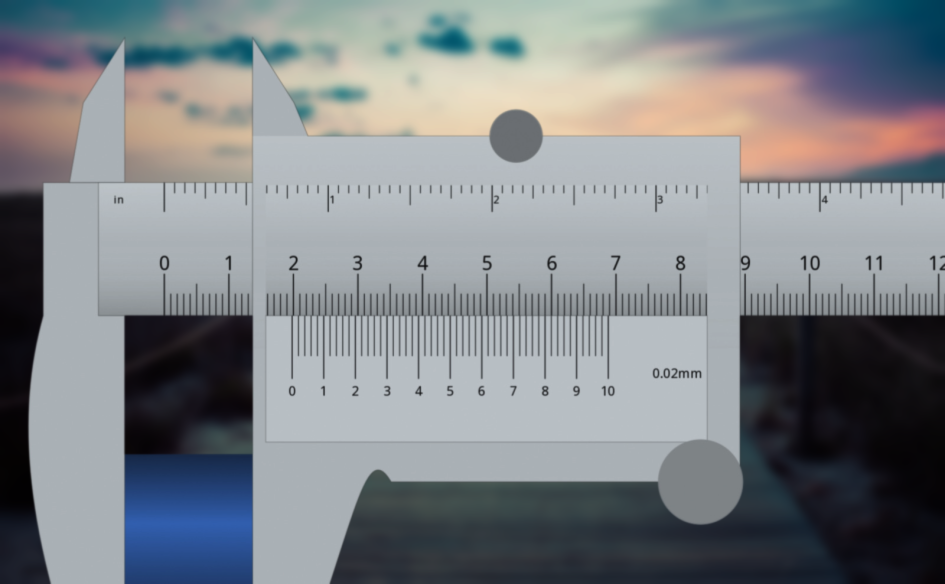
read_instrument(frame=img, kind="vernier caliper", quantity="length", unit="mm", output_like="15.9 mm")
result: 19.8 mm
